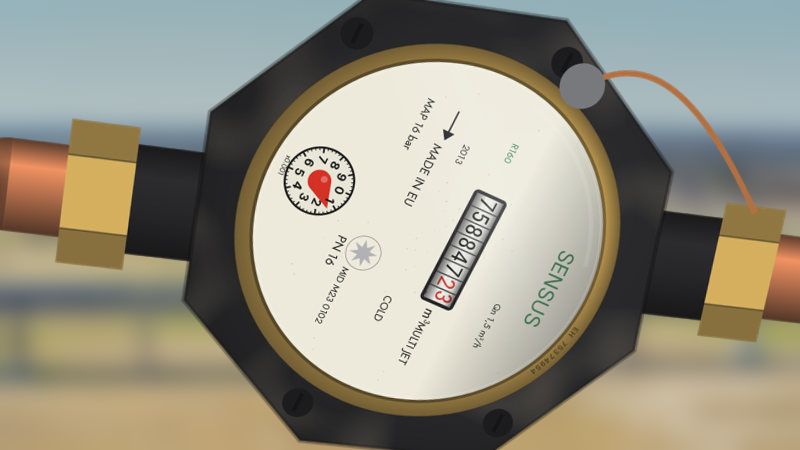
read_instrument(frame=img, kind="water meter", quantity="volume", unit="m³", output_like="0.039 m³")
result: 758847.231 m³
